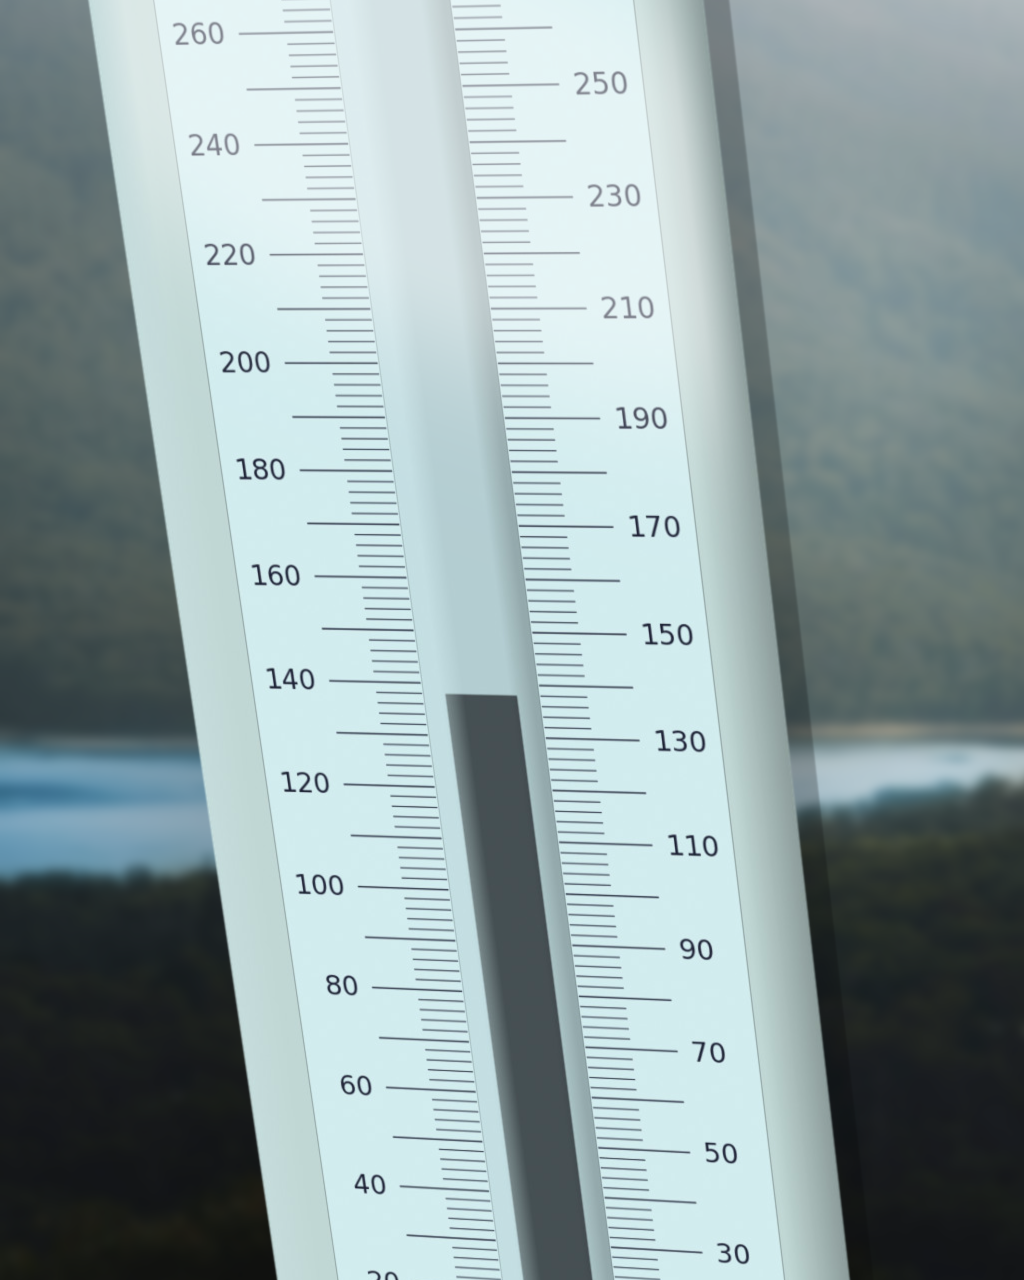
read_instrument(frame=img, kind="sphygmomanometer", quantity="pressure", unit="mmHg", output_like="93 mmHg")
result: 138 mmHg
